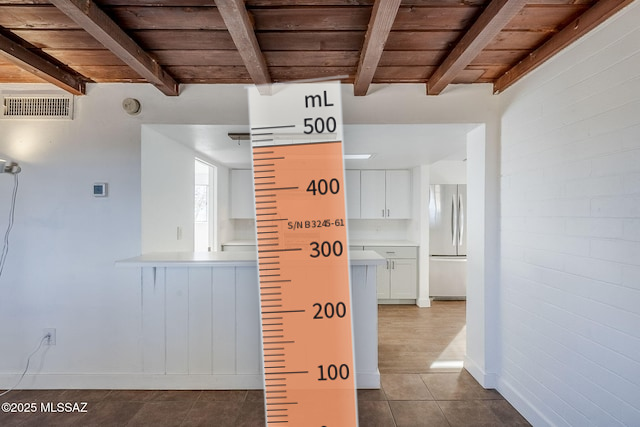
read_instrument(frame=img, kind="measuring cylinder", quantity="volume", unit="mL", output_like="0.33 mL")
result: 470 mL
